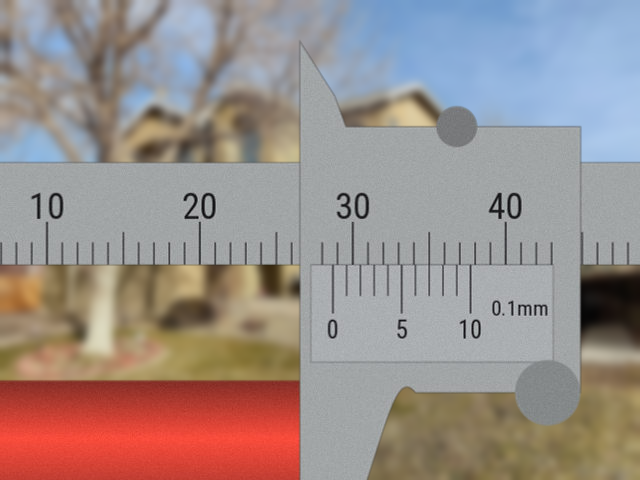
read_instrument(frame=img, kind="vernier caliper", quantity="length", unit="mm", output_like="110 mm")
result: 28.7 mm
